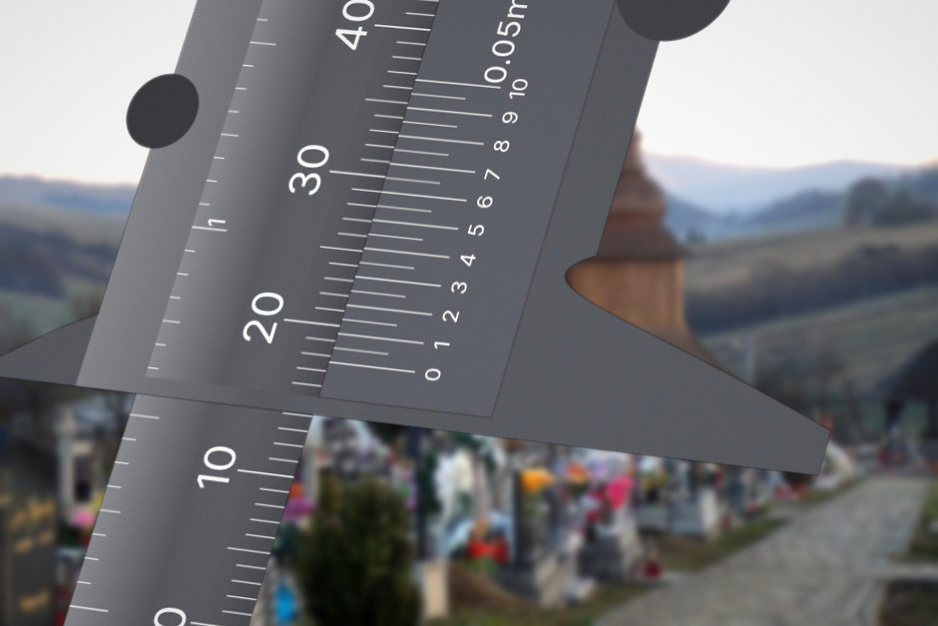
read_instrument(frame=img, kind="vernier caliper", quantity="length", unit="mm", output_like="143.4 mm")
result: 17.6 mm
